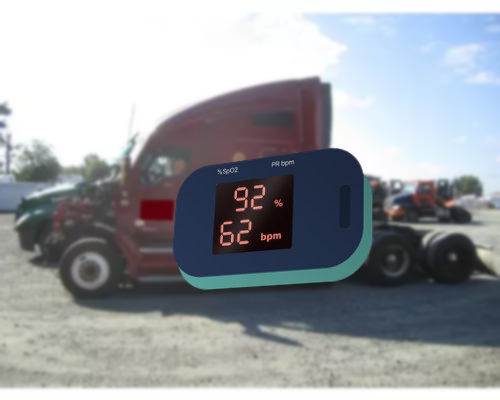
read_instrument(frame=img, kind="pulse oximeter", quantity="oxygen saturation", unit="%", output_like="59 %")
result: 92 %
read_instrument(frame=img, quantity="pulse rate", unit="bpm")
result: 62 bpm
